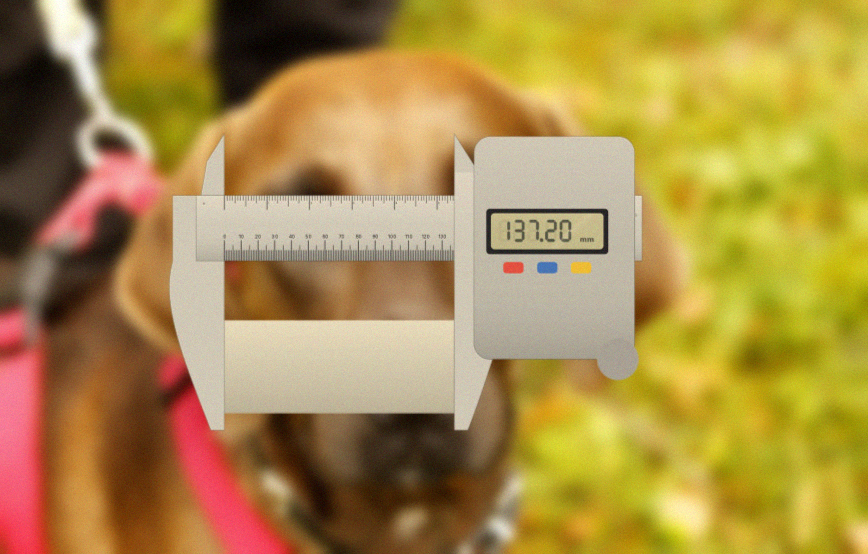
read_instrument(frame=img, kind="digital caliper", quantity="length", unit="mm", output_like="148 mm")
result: 137.20 mm
